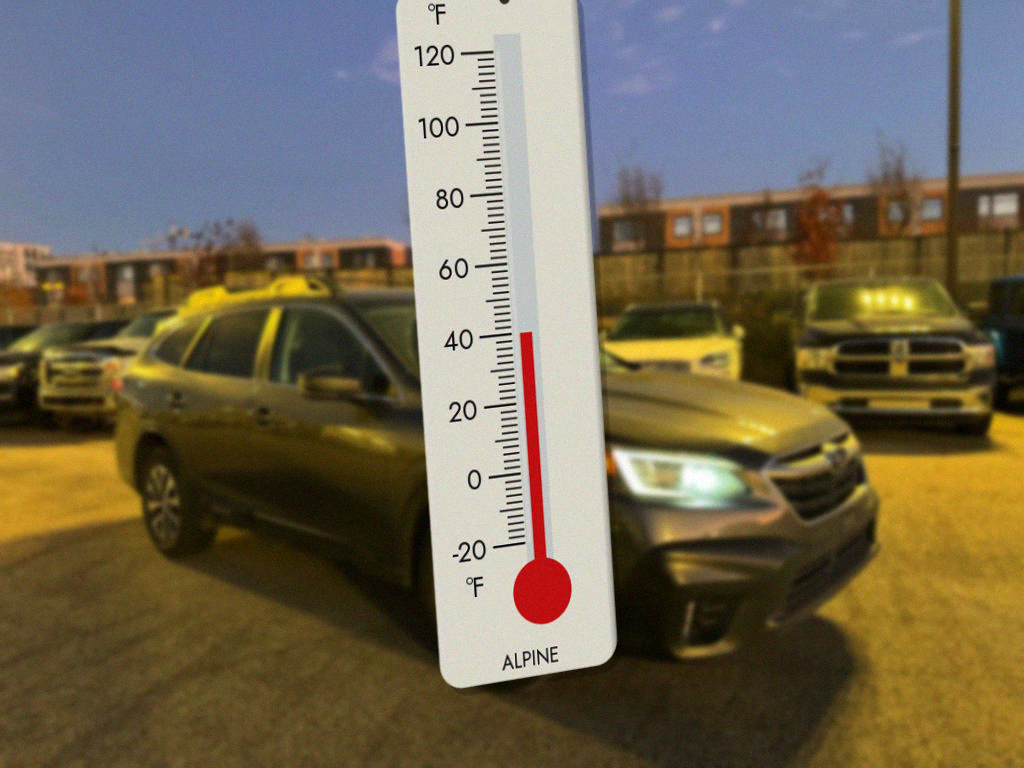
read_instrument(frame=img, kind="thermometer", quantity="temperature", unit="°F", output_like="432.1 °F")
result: 40 °F
